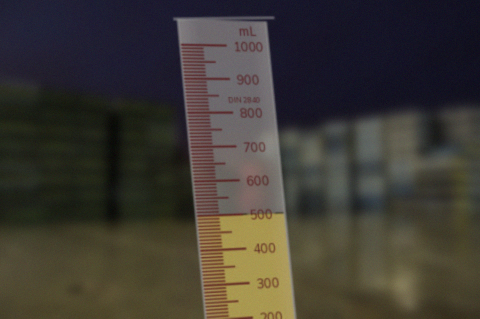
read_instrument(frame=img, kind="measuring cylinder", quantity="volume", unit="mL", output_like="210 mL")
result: 500 mL
